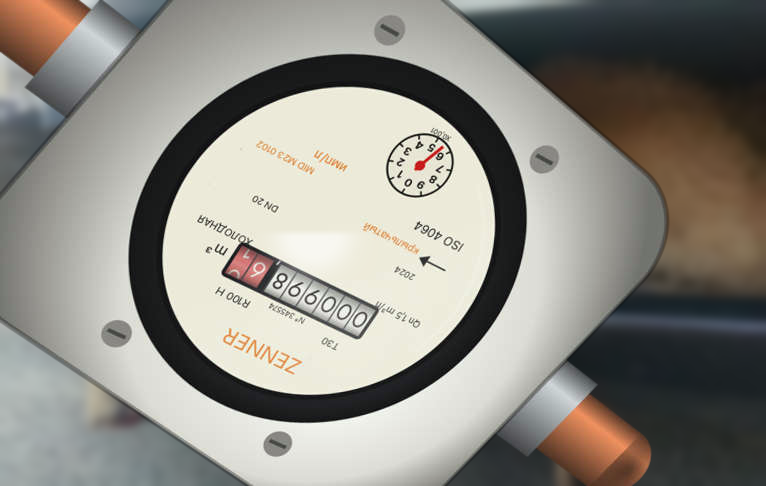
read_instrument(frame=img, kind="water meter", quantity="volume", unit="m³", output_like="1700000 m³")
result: 998.605 m³
